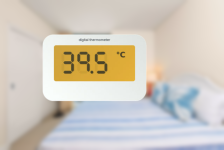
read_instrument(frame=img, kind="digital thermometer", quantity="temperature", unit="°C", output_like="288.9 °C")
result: 39.5 °C
